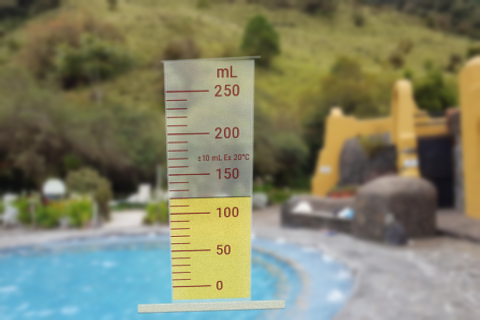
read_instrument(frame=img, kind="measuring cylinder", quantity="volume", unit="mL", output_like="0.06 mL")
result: 120 mL
